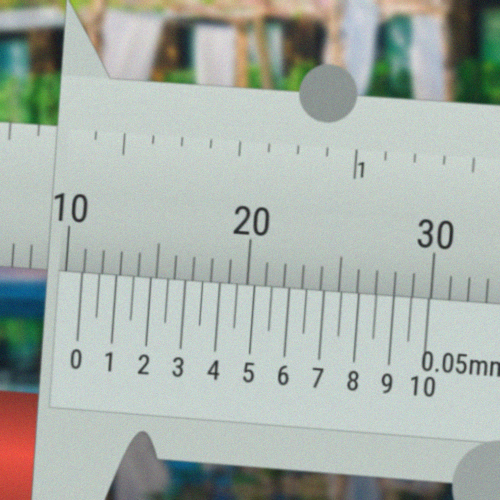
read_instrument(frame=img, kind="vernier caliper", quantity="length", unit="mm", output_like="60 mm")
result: 10.9 mm
